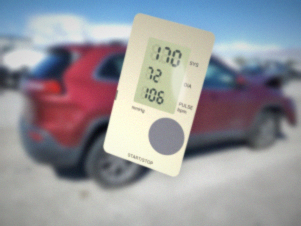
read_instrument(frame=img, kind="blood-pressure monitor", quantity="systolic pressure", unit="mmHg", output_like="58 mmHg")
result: 170 mmHg
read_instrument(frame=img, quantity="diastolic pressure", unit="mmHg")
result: 72 mmHg
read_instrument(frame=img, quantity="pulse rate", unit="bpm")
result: 106 bpm
